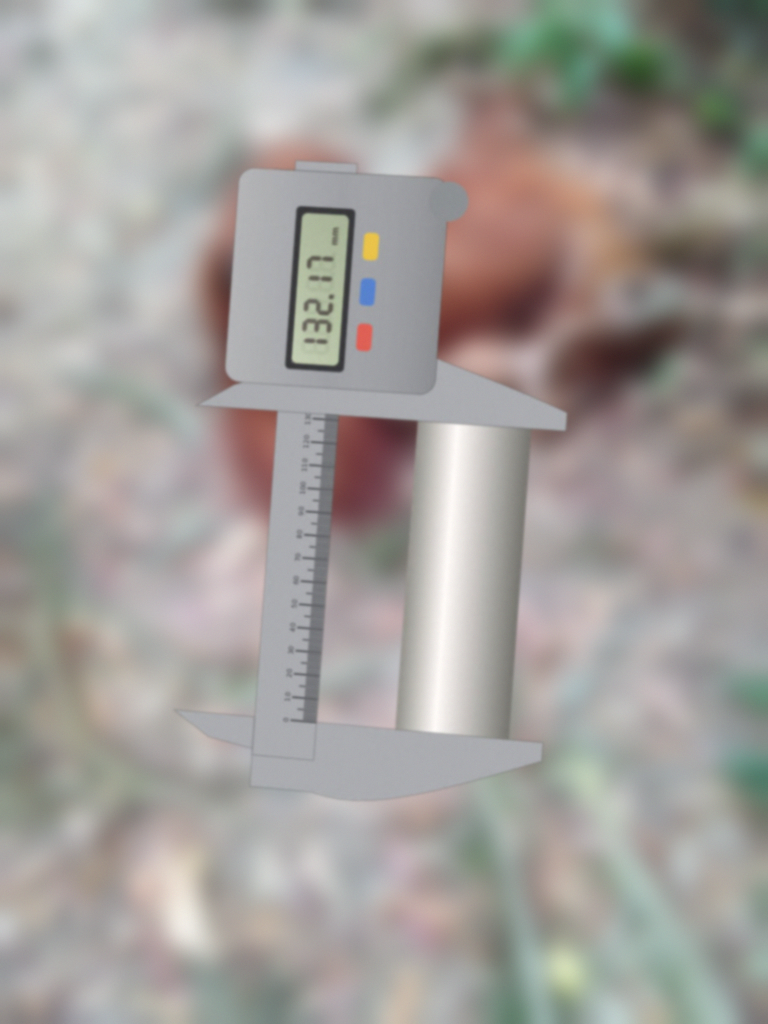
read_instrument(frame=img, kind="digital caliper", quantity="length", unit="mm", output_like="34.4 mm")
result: 132.17 mm
